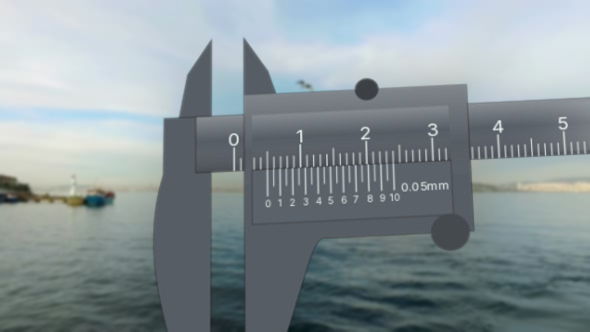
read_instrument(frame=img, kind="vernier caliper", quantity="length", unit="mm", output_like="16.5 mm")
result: 5.0 mm
